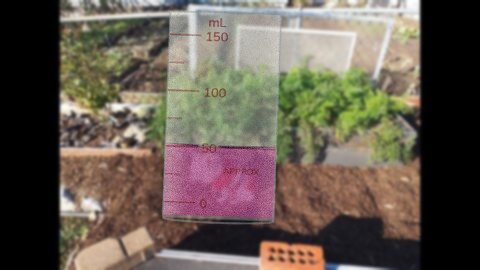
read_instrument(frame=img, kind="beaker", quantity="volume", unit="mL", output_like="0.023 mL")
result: 50 mL
